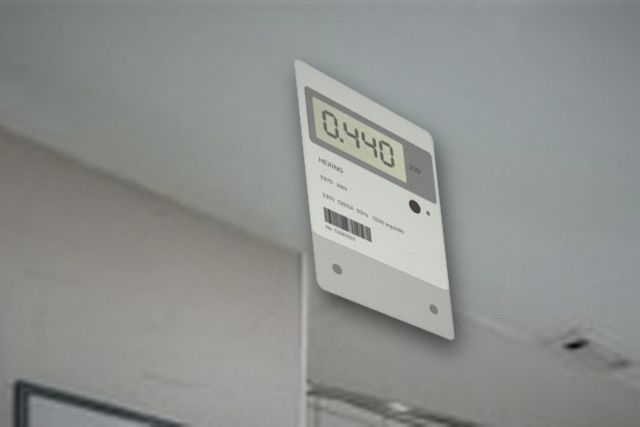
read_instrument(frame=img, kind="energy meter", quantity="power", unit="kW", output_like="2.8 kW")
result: 0.440 kW
